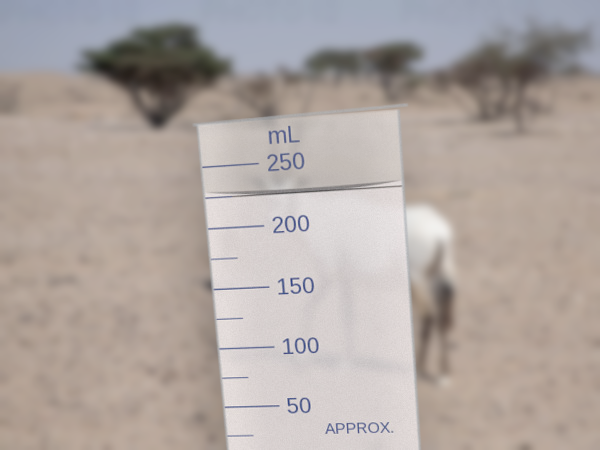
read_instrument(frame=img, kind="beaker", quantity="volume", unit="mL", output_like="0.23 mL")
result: 225 mL
